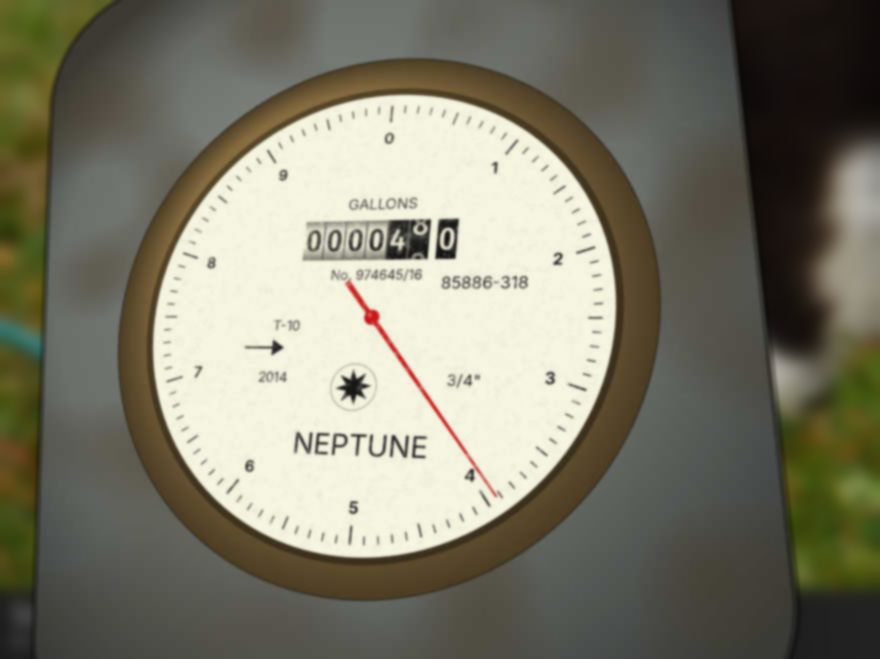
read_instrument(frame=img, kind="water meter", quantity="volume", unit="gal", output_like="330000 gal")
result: 483.9 gal
